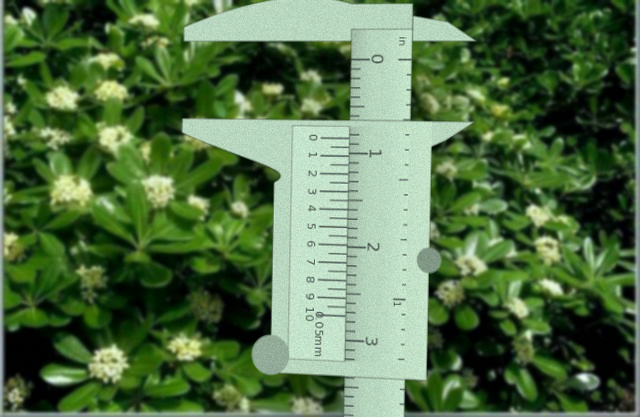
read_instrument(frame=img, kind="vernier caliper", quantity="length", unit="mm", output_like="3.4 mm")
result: 8.4 mm
